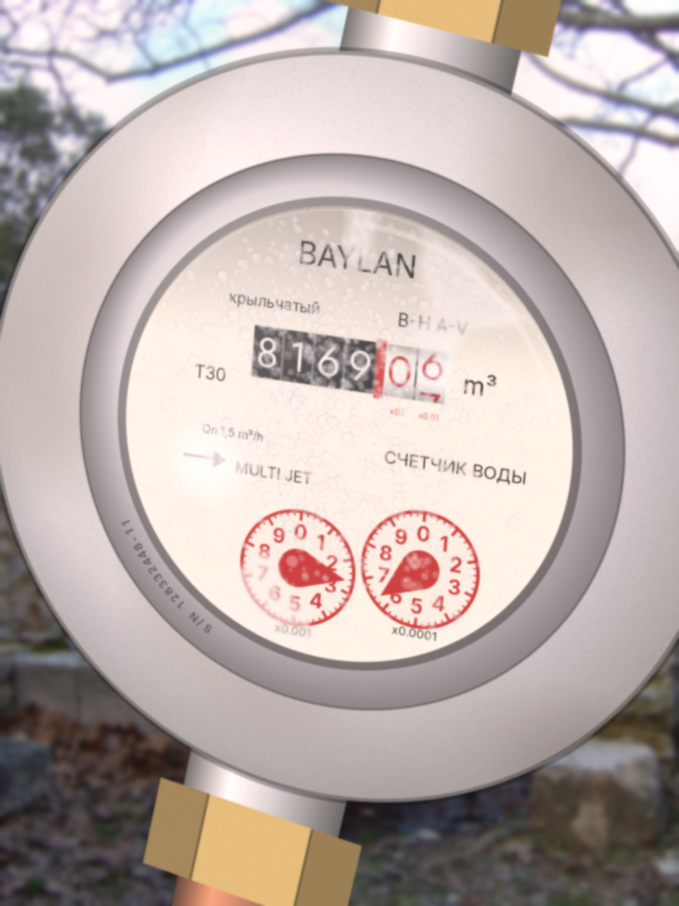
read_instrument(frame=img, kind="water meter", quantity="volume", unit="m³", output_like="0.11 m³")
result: 8169.0626 m³
